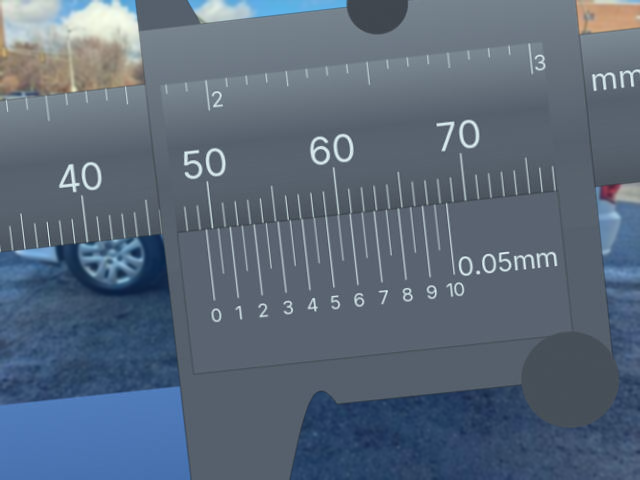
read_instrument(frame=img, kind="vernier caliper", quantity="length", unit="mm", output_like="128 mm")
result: 49.5 mm
